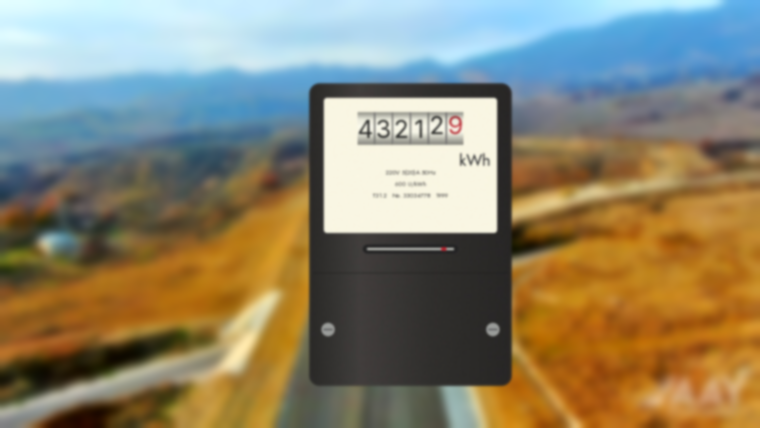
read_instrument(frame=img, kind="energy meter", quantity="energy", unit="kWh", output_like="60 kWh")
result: 43212.9 kWh
